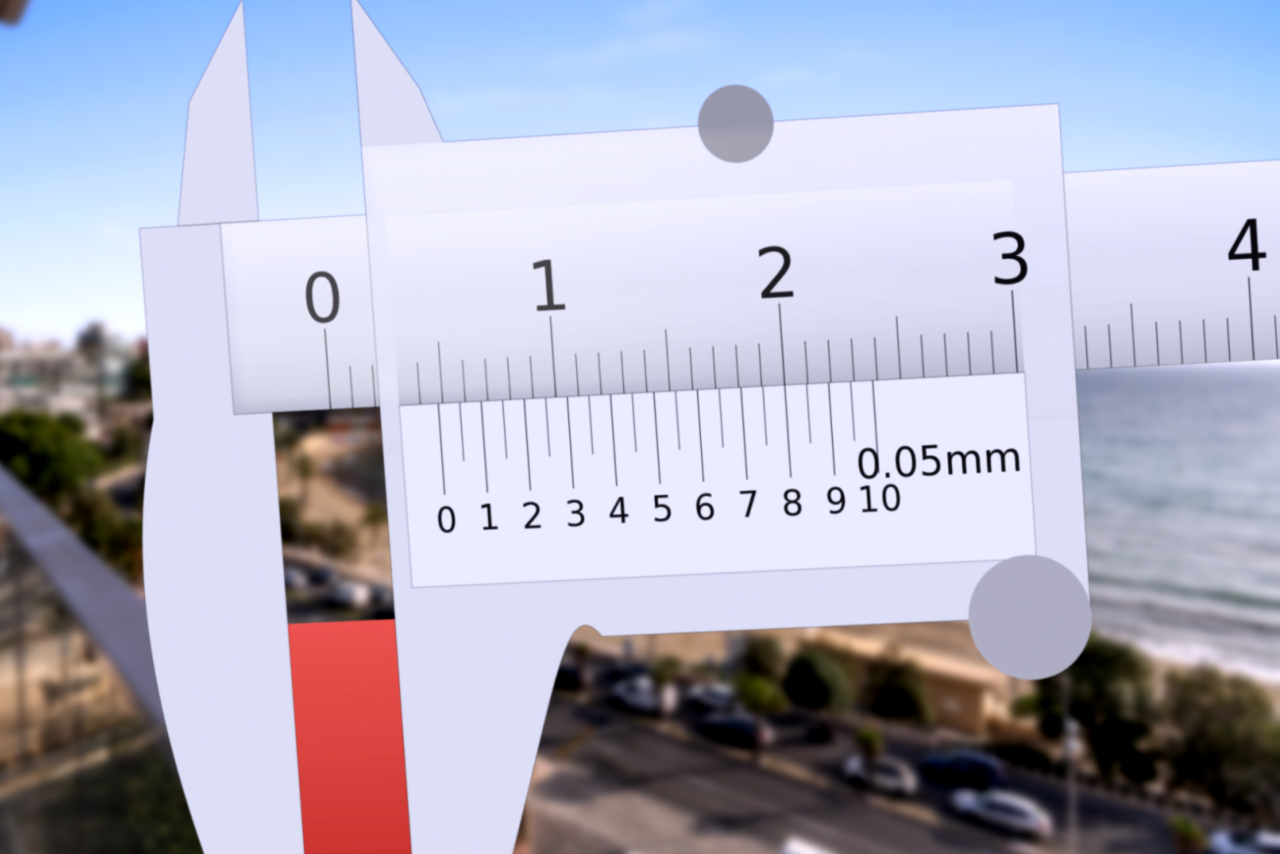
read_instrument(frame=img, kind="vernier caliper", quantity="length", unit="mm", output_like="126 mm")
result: 4.8 mm
